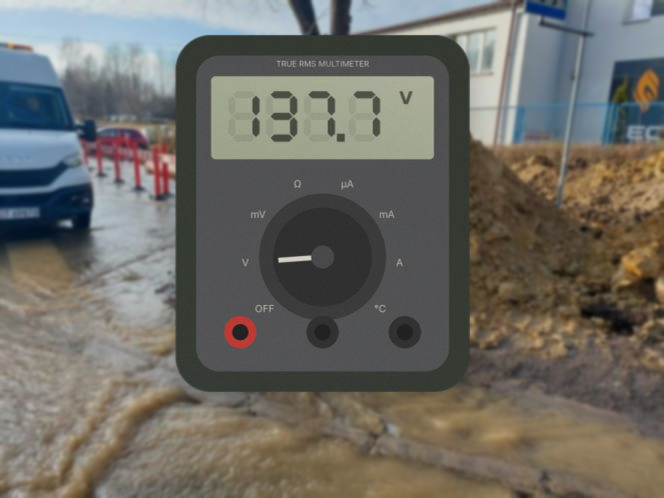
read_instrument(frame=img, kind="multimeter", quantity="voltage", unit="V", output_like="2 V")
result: 137.7 V
